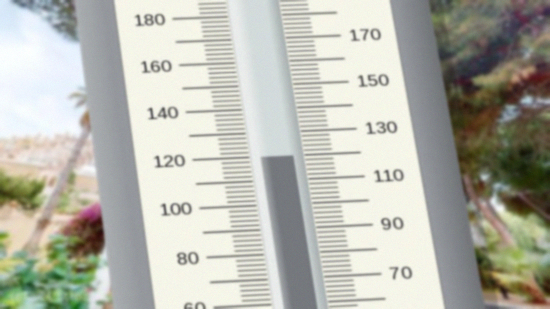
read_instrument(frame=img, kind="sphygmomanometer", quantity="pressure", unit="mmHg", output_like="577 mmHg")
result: 120 mmHg
